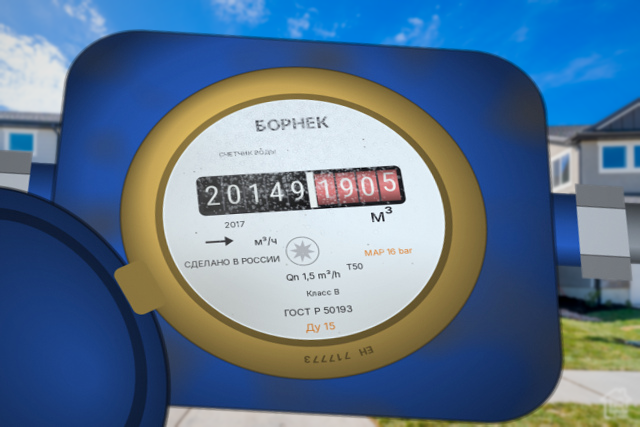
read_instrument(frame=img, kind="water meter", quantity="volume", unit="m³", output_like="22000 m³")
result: 20149.1905 m³
